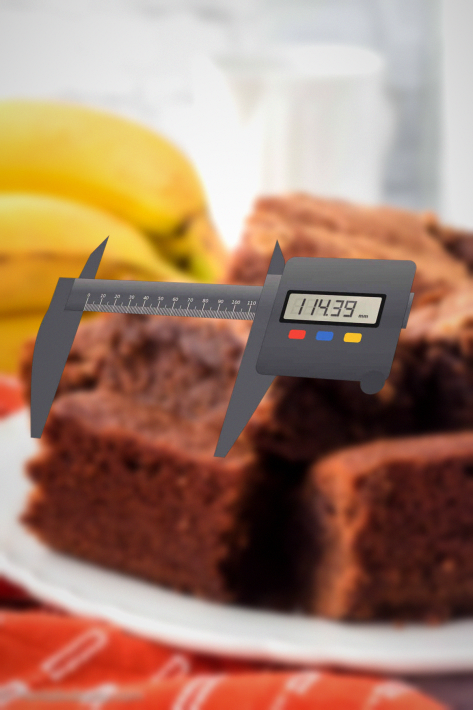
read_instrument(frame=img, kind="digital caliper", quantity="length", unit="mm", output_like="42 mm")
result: 114.39 mm
